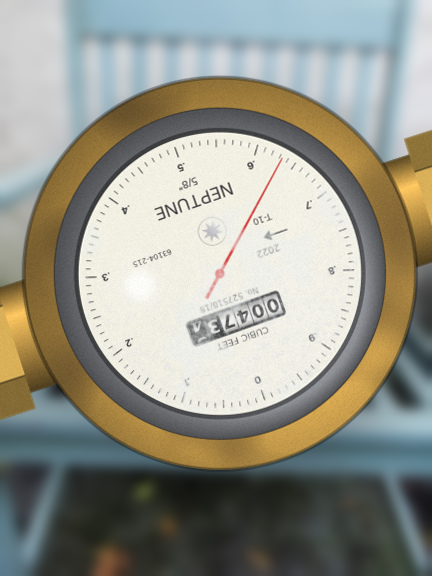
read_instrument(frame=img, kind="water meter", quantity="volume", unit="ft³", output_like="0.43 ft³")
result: 4733.63 ft³
